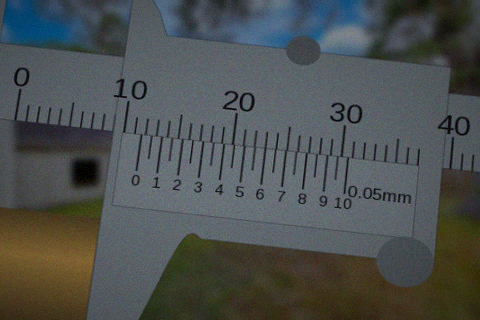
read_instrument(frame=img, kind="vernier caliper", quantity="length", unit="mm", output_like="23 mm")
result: 11.6 mm
